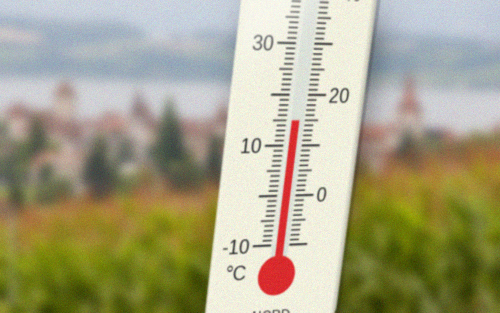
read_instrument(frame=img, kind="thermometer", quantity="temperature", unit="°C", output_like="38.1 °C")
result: 15 °C
